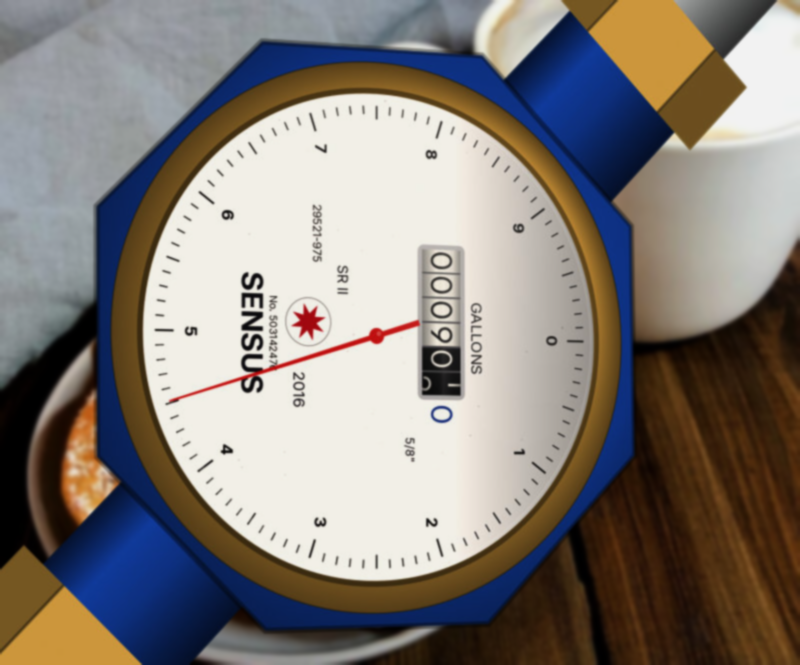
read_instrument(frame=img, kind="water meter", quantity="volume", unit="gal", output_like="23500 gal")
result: 9014.5 gal
